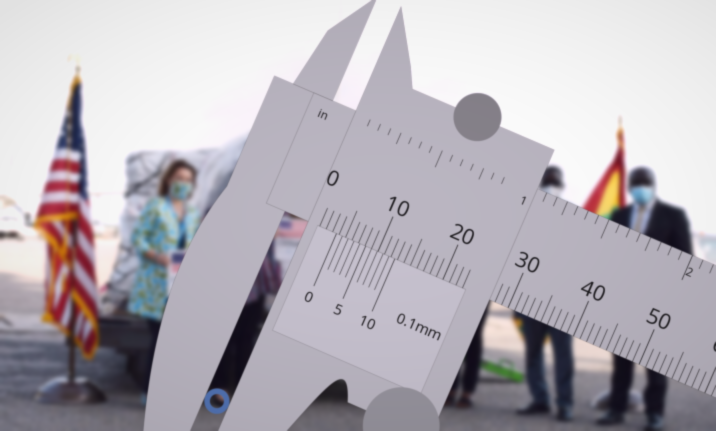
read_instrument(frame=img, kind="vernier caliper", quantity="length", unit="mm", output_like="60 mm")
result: 3.6 mm
